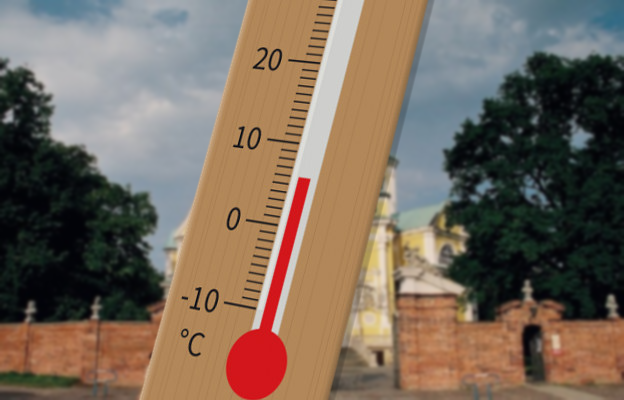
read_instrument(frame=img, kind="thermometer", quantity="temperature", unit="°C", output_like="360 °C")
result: 6 °C
